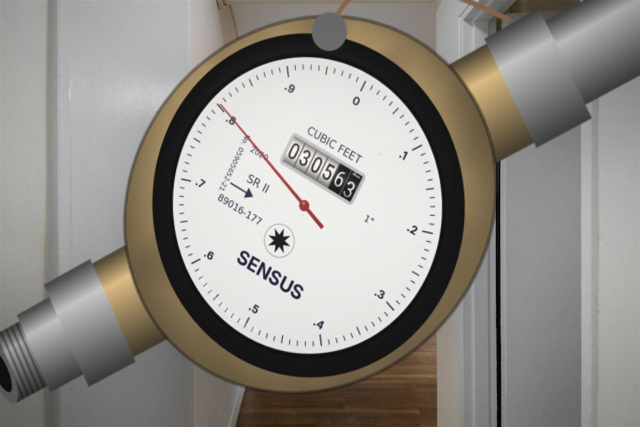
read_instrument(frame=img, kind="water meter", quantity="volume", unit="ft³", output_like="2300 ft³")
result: 30562.80 ft³
